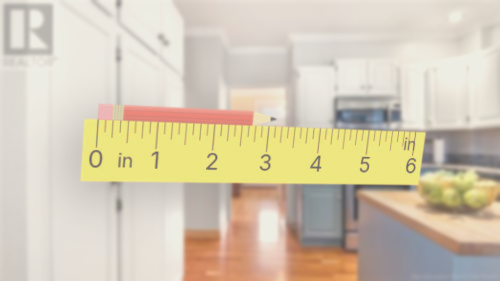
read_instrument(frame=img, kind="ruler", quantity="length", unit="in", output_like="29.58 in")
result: 3.125 in
